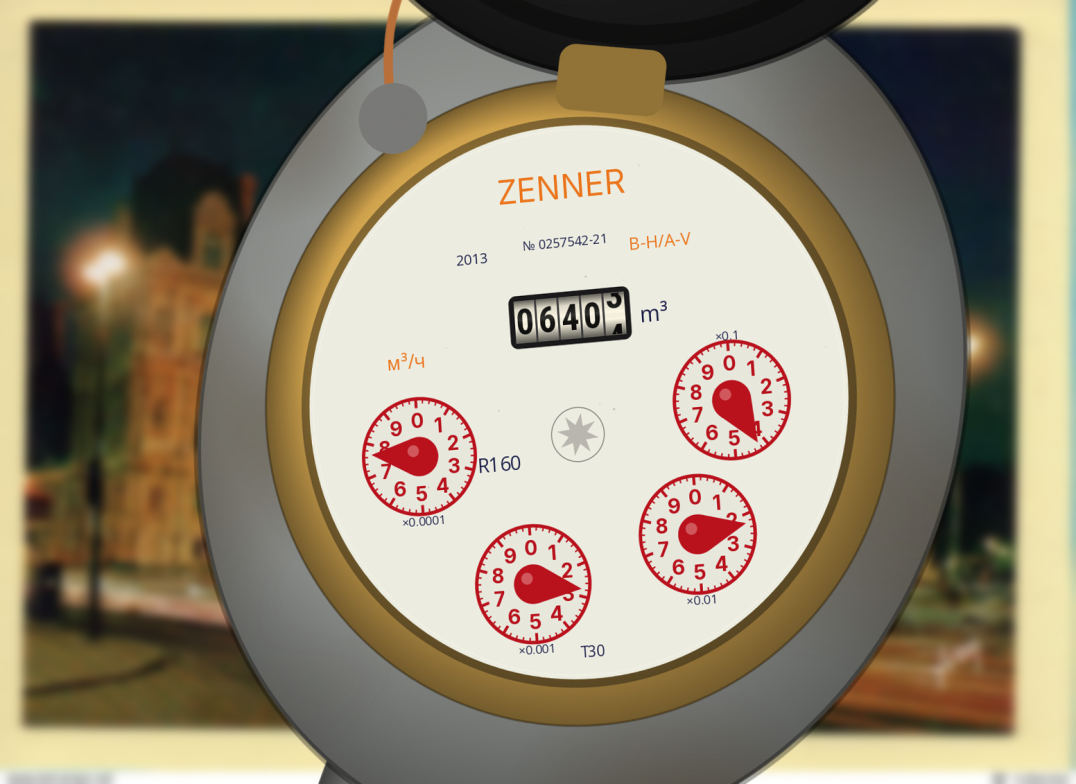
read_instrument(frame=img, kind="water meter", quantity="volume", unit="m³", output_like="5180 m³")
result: 6403.4227 m³
